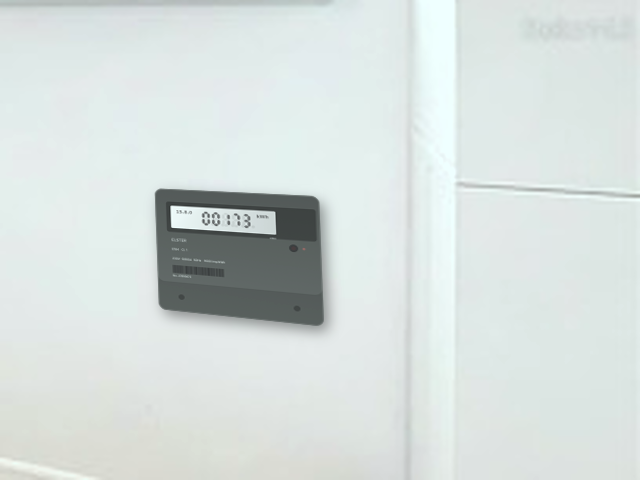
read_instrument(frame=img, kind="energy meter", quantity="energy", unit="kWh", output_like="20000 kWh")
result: 173 kWh
